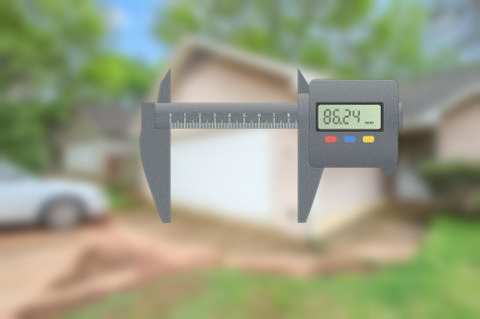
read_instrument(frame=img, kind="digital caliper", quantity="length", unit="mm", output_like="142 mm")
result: 86.24 mm
